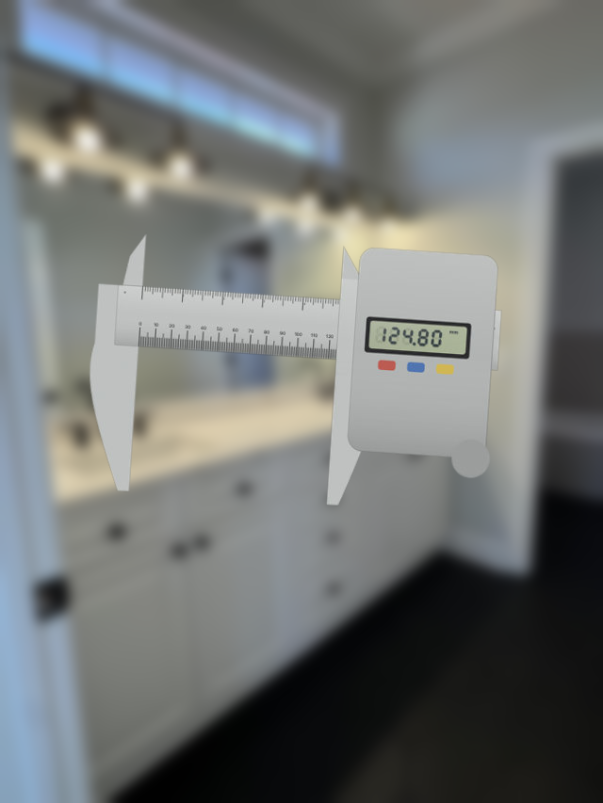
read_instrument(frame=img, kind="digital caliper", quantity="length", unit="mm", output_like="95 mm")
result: 124.80 mm
